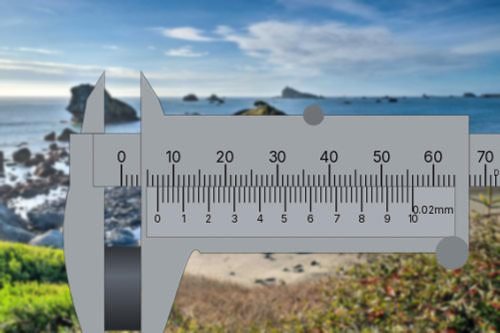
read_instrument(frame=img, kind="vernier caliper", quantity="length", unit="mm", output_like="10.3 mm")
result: 7.0 mm
